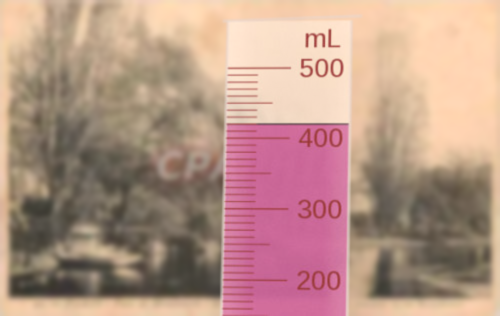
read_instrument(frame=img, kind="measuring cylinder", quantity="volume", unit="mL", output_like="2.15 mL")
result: 420 mL
